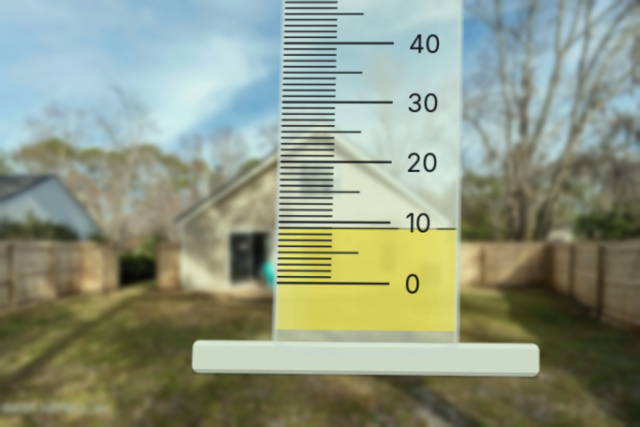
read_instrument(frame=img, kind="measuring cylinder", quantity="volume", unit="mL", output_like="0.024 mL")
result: 9 mL
